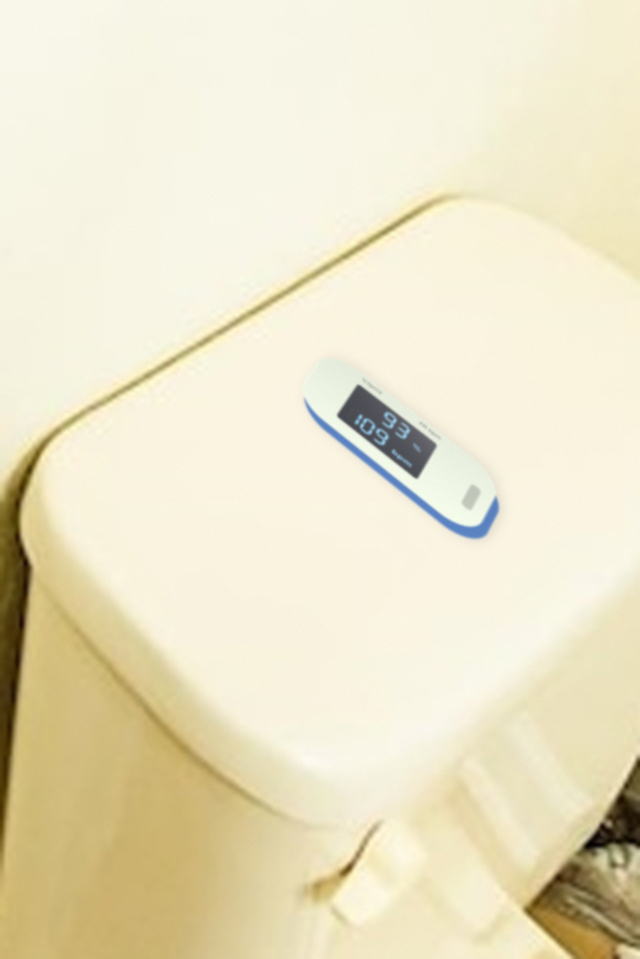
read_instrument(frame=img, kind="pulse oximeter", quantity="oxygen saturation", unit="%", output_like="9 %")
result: 93 %
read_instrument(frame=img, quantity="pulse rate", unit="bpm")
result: 109 bpm
